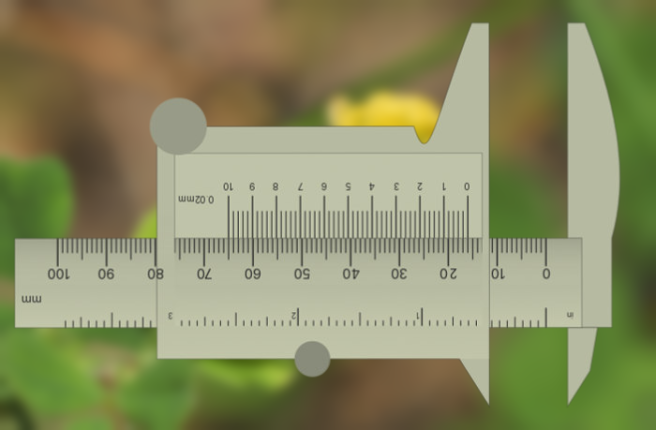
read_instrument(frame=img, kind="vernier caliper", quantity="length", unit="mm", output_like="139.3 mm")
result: 16.0 mm
